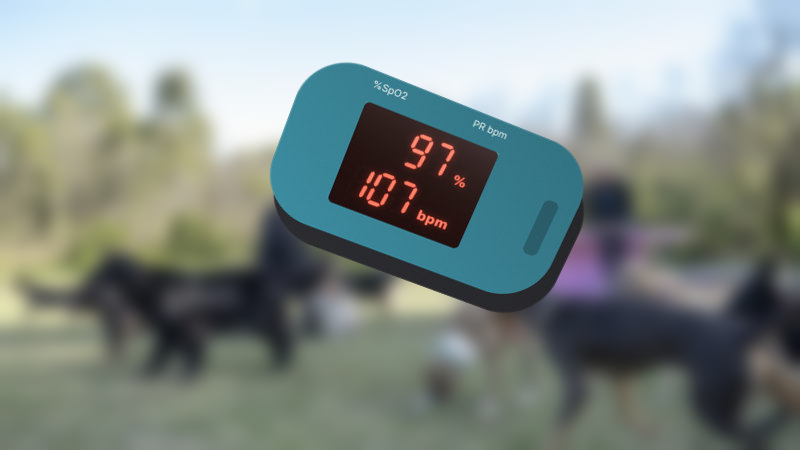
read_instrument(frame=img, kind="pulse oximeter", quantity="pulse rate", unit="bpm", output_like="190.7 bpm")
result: 107 bpm
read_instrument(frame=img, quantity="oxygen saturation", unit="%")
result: 97 %
